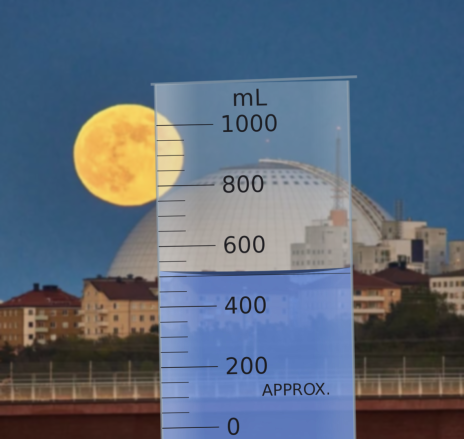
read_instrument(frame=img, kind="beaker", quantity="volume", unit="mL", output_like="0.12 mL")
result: 500 mL
